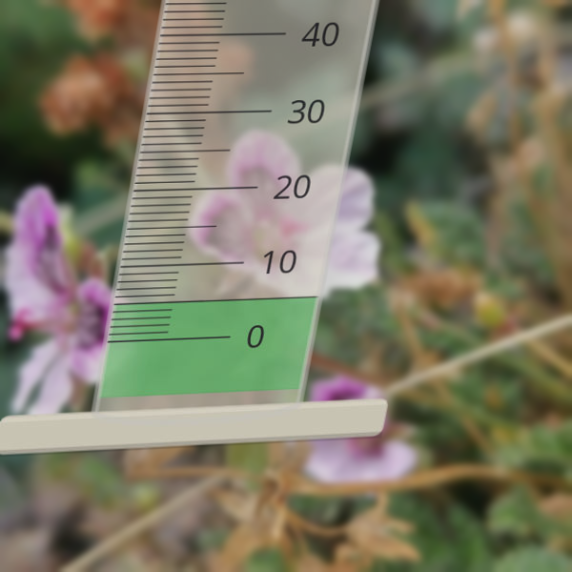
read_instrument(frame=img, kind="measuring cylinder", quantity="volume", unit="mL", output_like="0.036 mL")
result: 5 mL
